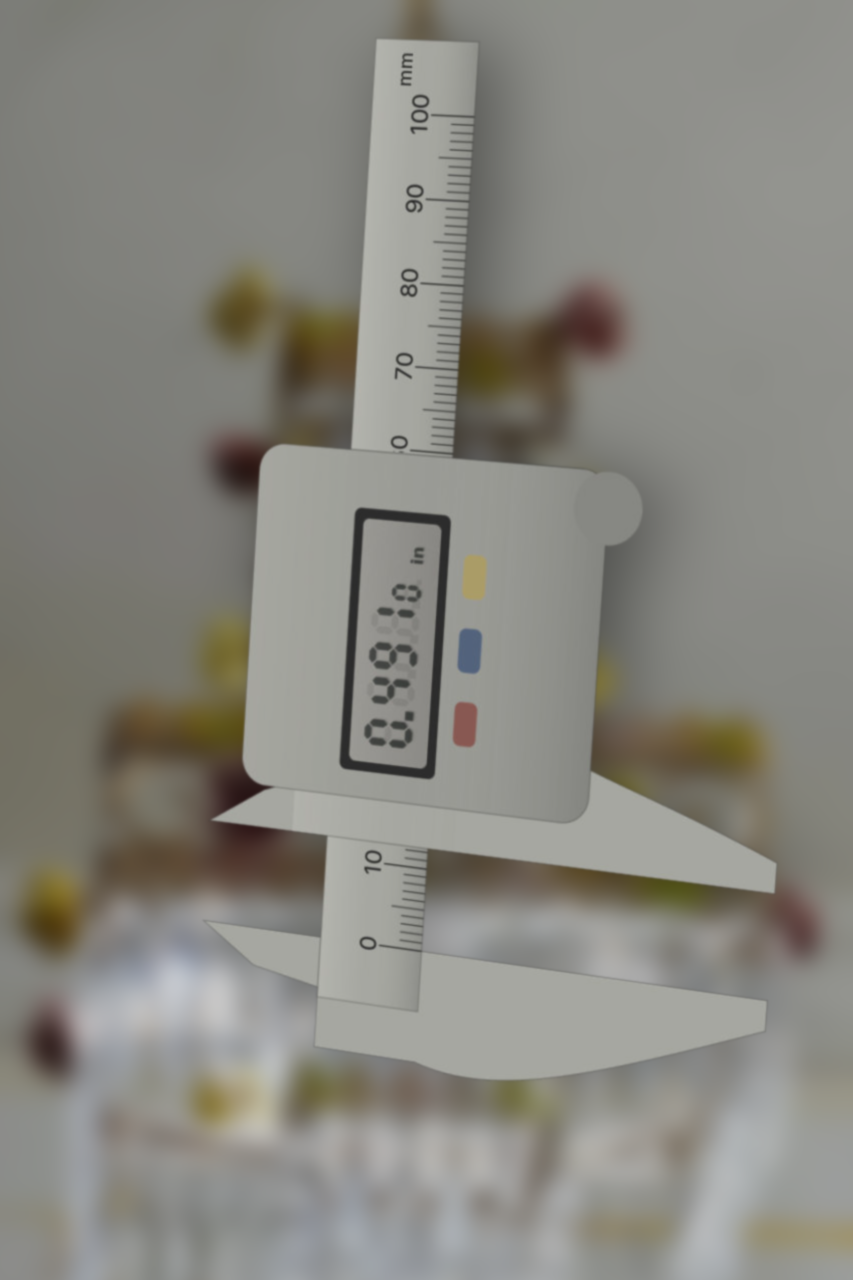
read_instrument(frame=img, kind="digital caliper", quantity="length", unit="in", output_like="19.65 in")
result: 0.4910 in
